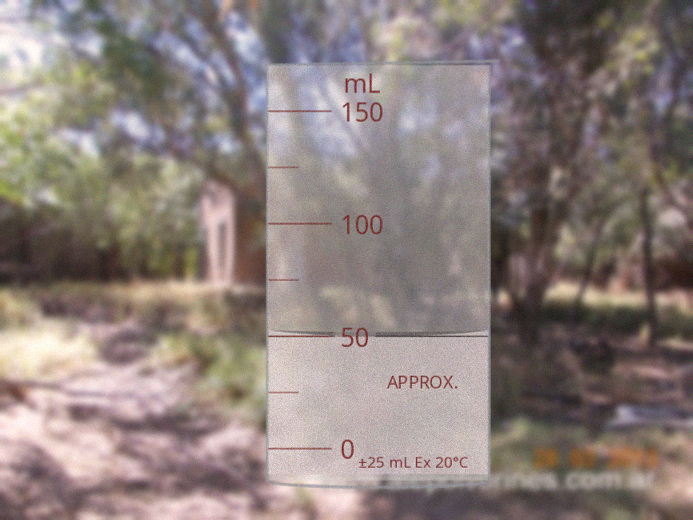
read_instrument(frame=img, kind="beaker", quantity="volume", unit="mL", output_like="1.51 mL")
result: 50 mL
